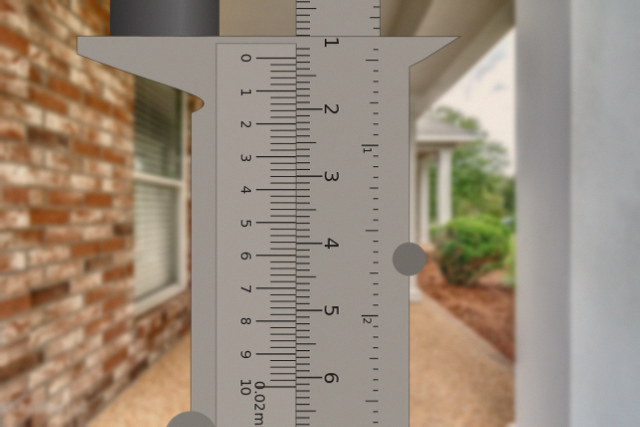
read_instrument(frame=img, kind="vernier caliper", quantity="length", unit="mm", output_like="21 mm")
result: 12.4 mm
